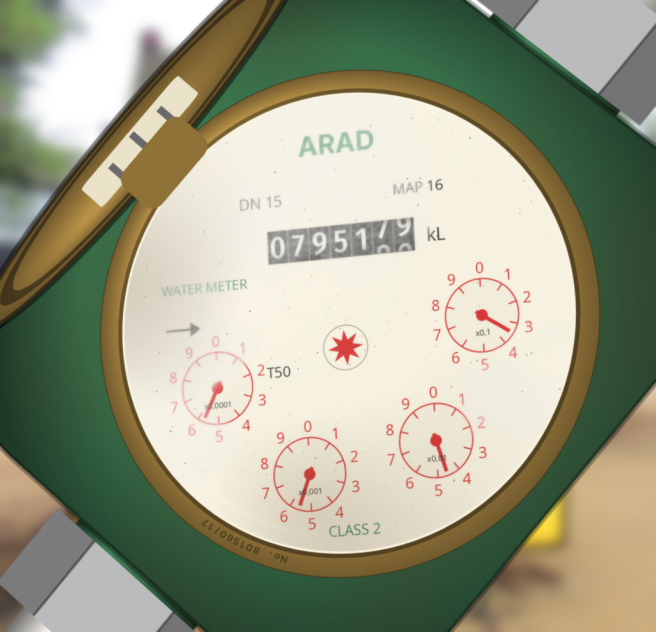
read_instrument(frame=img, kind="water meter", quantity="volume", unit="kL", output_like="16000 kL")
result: 795179.3455 kL
